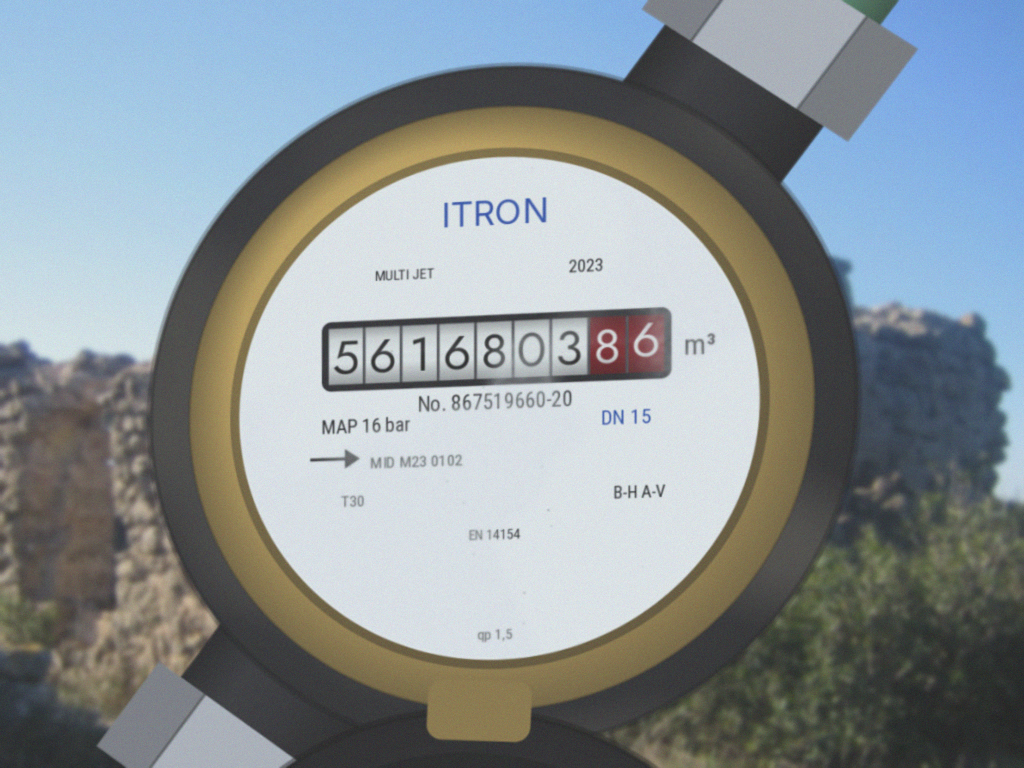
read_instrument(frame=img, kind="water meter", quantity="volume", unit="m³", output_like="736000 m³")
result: 5616803.86 m³
